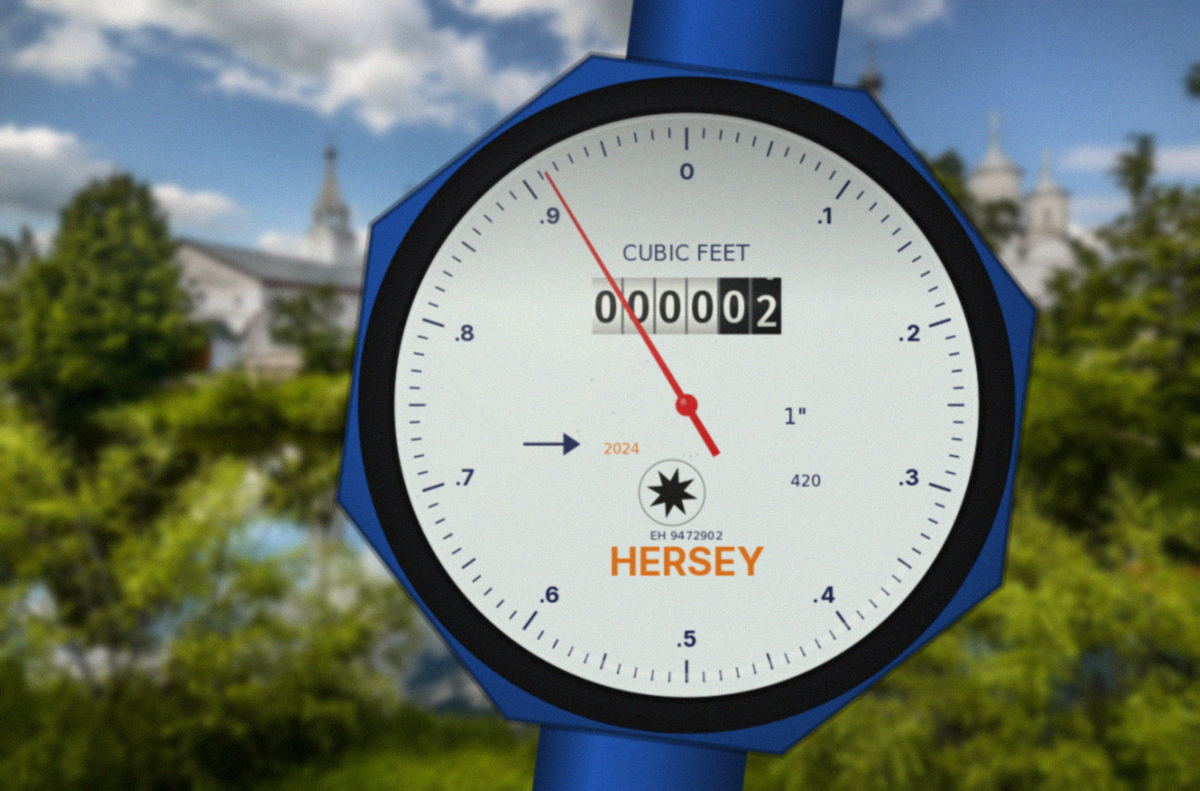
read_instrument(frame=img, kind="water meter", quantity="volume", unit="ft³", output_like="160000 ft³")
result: 1.91 ft³
